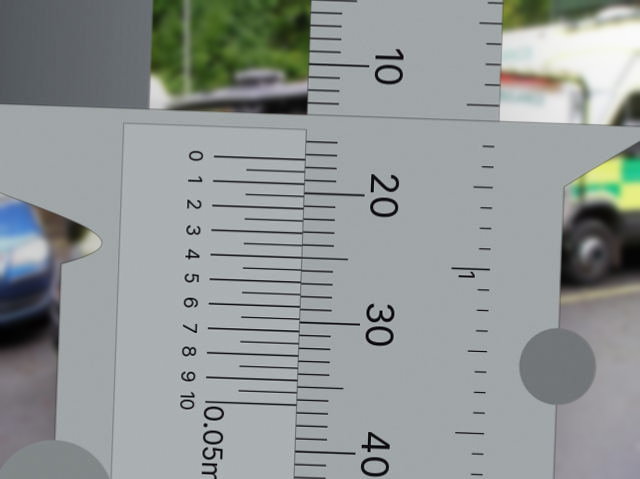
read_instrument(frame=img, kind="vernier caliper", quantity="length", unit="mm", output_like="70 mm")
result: 17.4 mm
